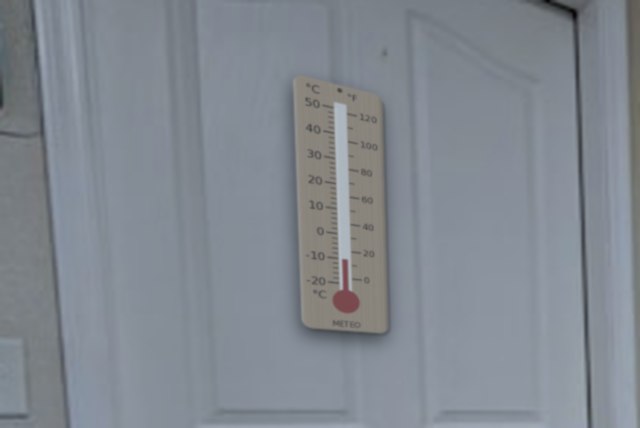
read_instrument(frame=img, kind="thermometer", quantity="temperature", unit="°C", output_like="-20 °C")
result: -10 °C
